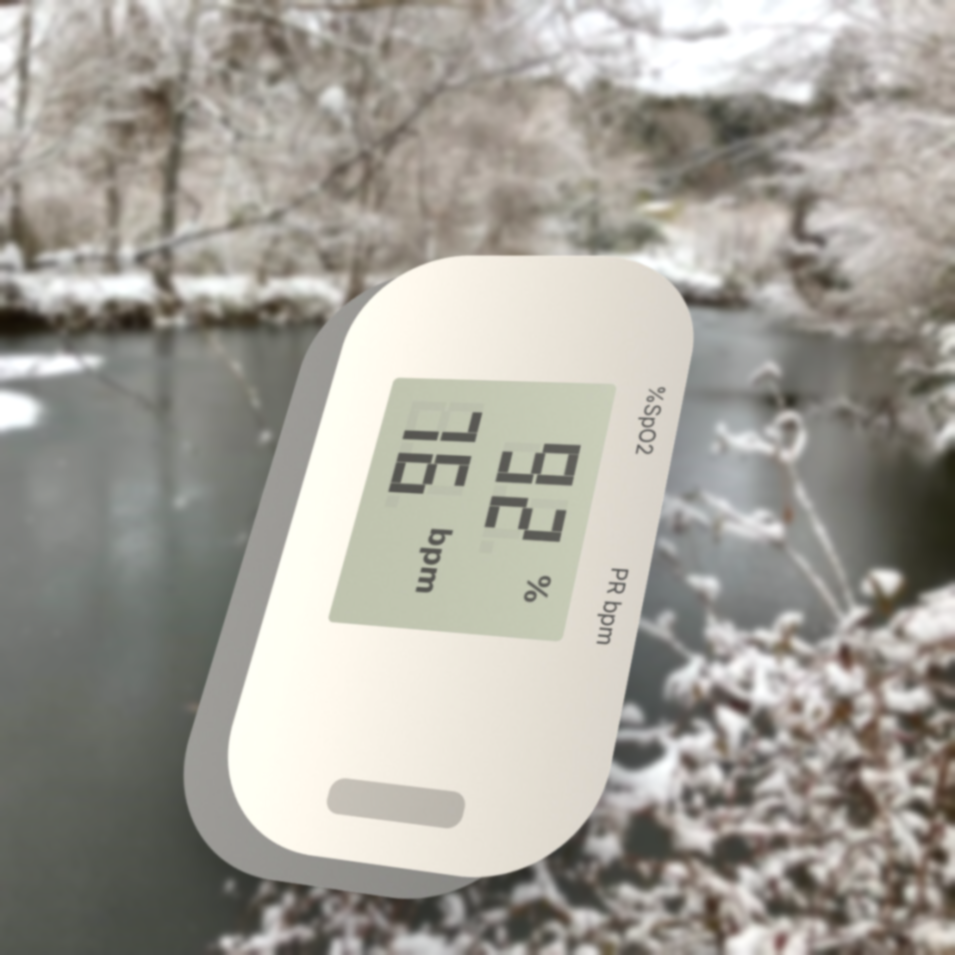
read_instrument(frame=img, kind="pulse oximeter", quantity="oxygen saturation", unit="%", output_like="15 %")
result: 92 %
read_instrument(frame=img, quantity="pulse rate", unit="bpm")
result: 76 bpm
